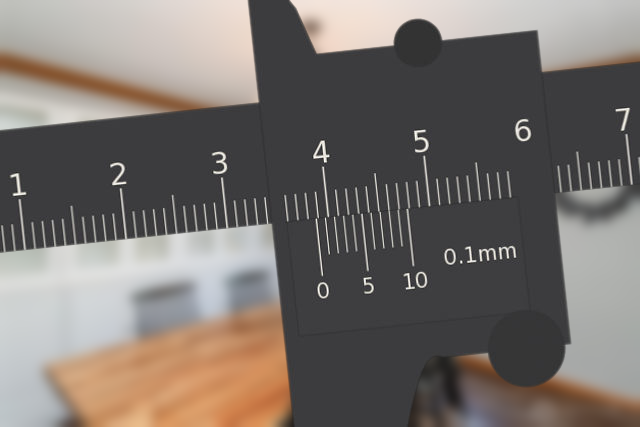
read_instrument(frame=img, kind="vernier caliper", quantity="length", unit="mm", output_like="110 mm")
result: 38.8 mm
